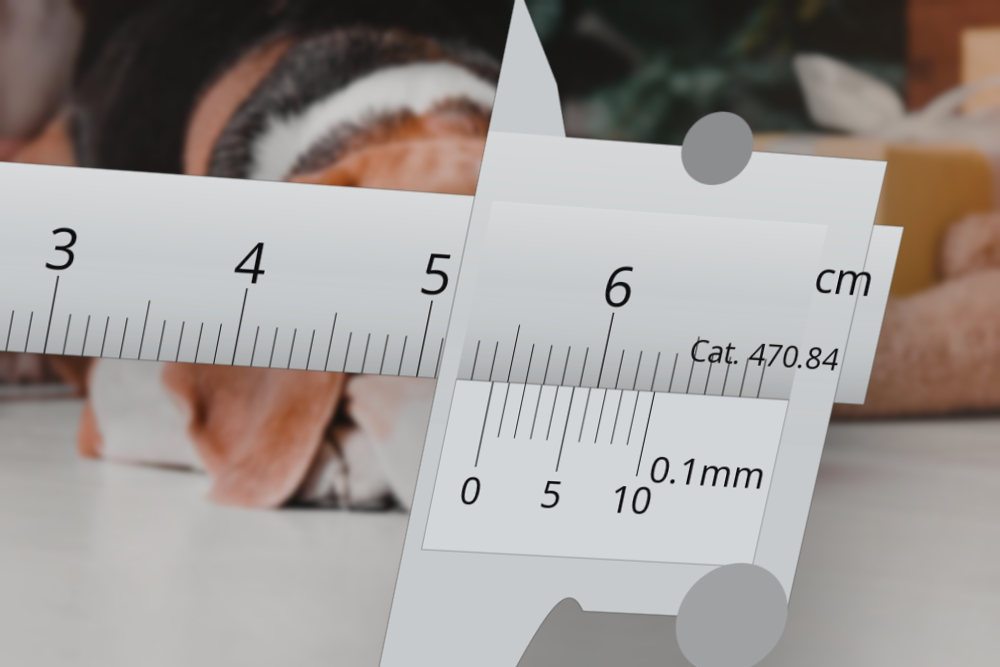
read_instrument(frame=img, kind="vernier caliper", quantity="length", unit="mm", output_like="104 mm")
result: 54.2 mm
